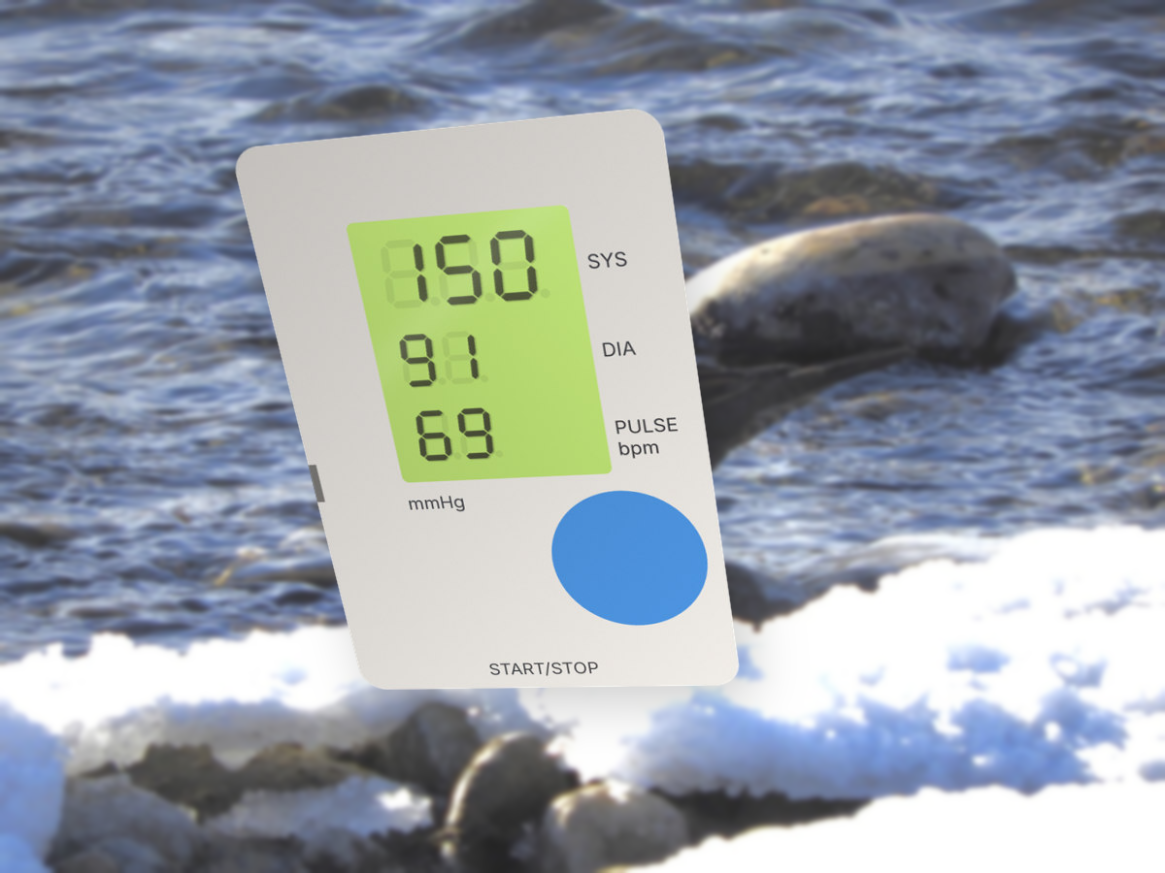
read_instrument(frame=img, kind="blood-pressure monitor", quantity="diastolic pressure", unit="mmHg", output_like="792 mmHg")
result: 91 mmHg
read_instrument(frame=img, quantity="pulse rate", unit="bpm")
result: 69 bpm
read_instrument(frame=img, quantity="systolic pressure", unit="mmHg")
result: 150 mmHg
